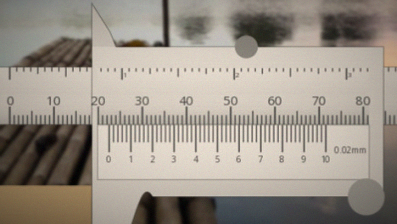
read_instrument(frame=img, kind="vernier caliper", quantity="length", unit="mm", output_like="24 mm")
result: 22.5 mm
